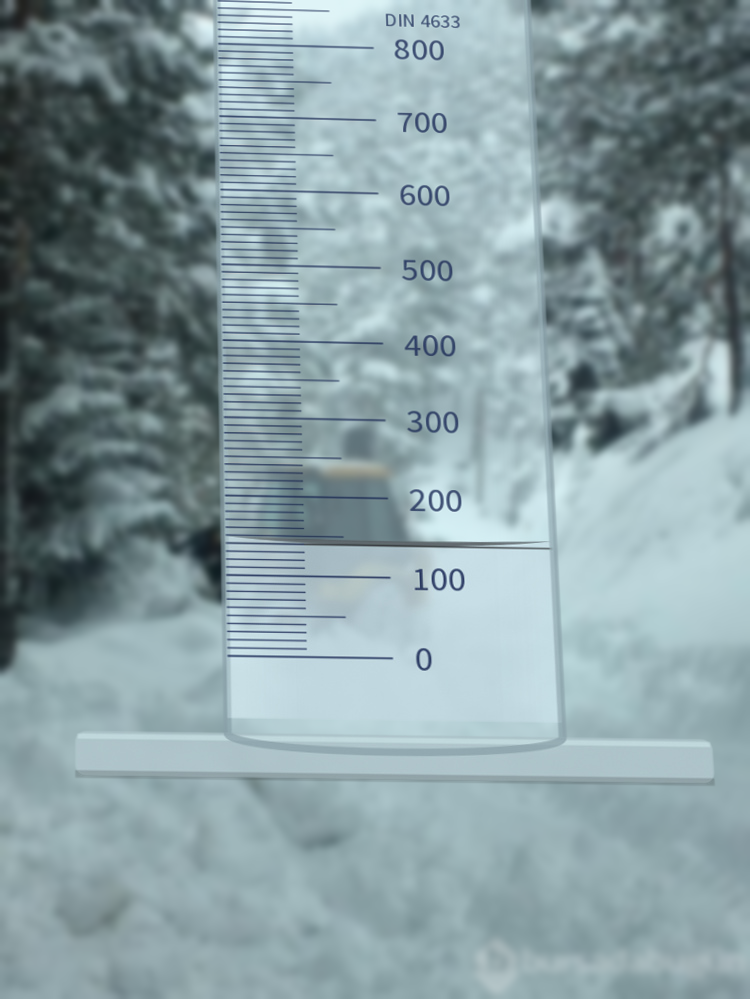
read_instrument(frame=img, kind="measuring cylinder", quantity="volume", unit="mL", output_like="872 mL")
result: 140 mL
